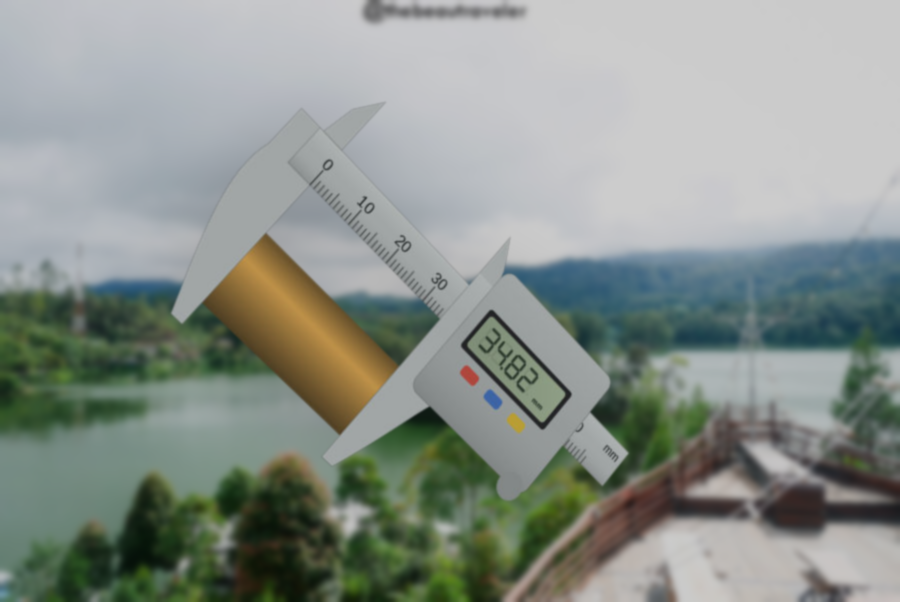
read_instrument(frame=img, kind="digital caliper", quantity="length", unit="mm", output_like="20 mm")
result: 34.82 mm
